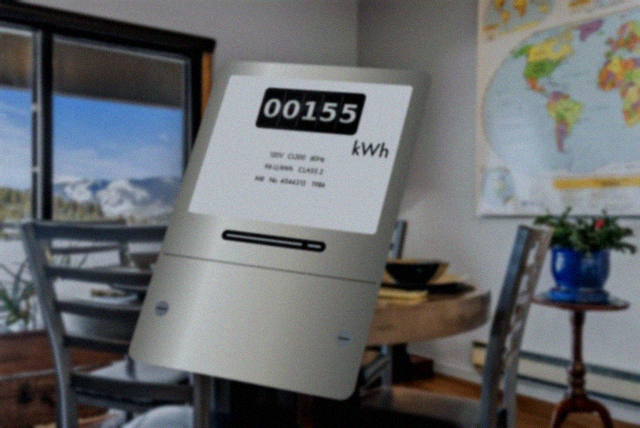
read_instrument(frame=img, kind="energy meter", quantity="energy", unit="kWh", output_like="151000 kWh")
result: 155 kWh
